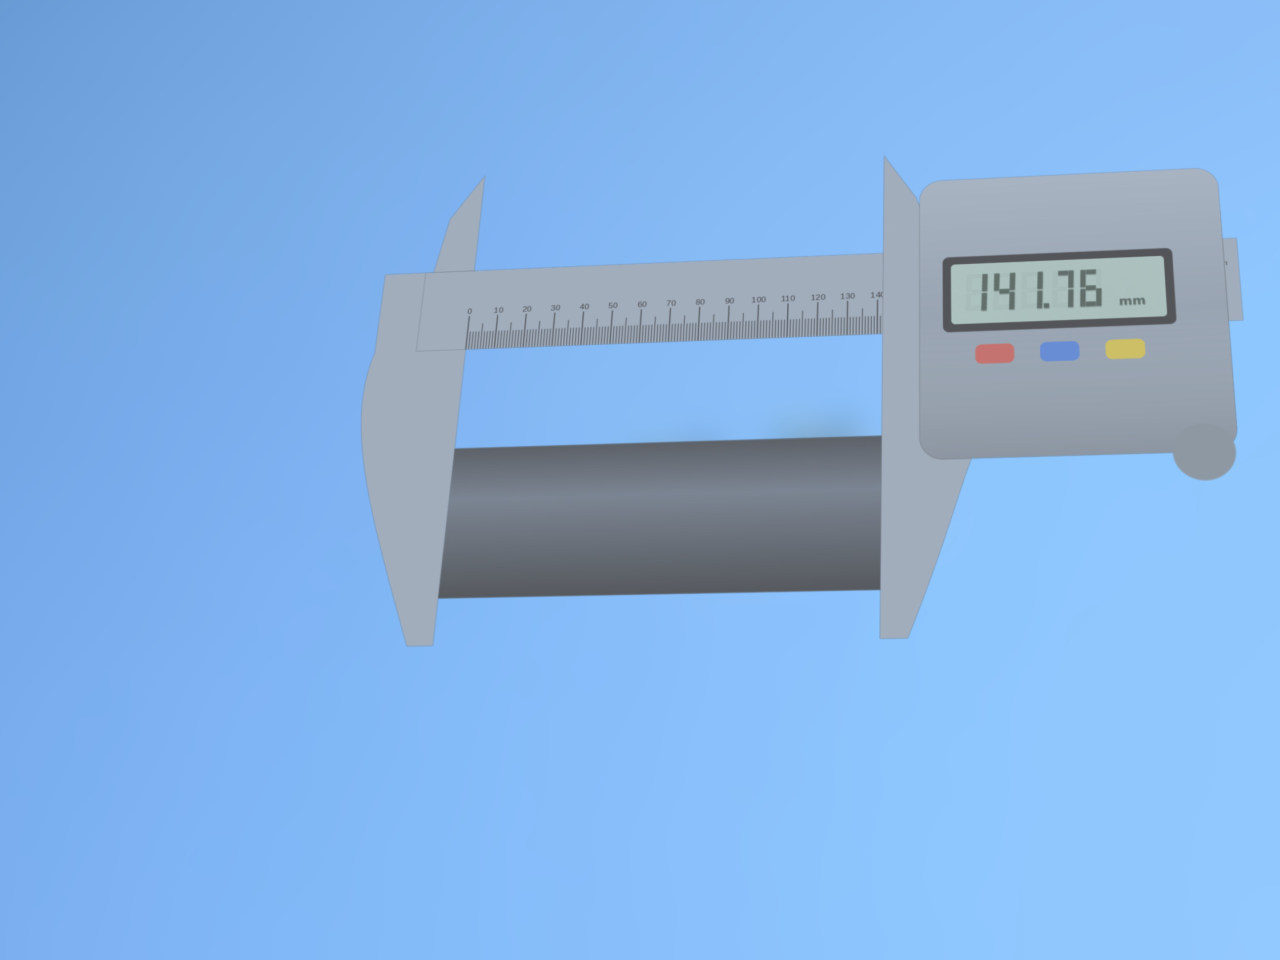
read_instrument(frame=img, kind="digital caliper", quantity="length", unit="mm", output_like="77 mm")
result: 141.76 mm
